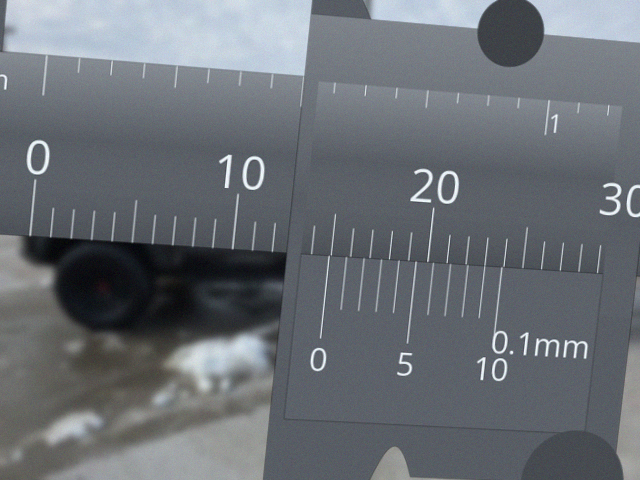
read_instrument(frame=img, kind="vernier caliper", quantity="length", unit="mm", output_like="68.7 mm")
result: 14.9 mm
